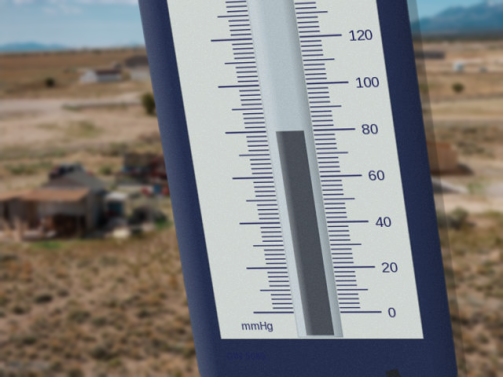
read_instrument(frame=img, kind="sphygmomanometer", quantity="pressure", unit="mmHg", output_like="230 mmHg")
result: 80 mmHg
